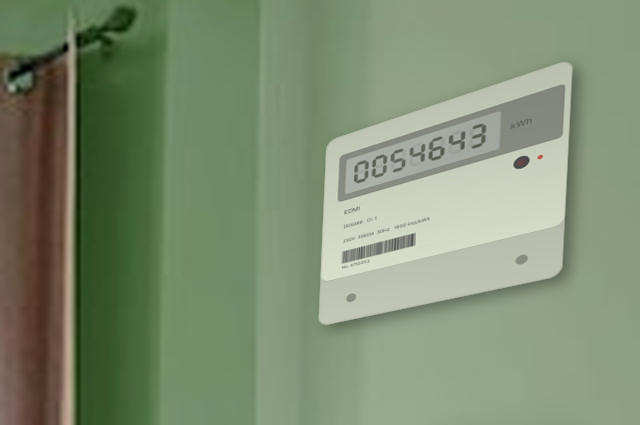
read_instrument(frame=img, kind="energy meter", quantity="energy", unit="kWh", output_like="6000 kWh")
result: 54643 kWh
